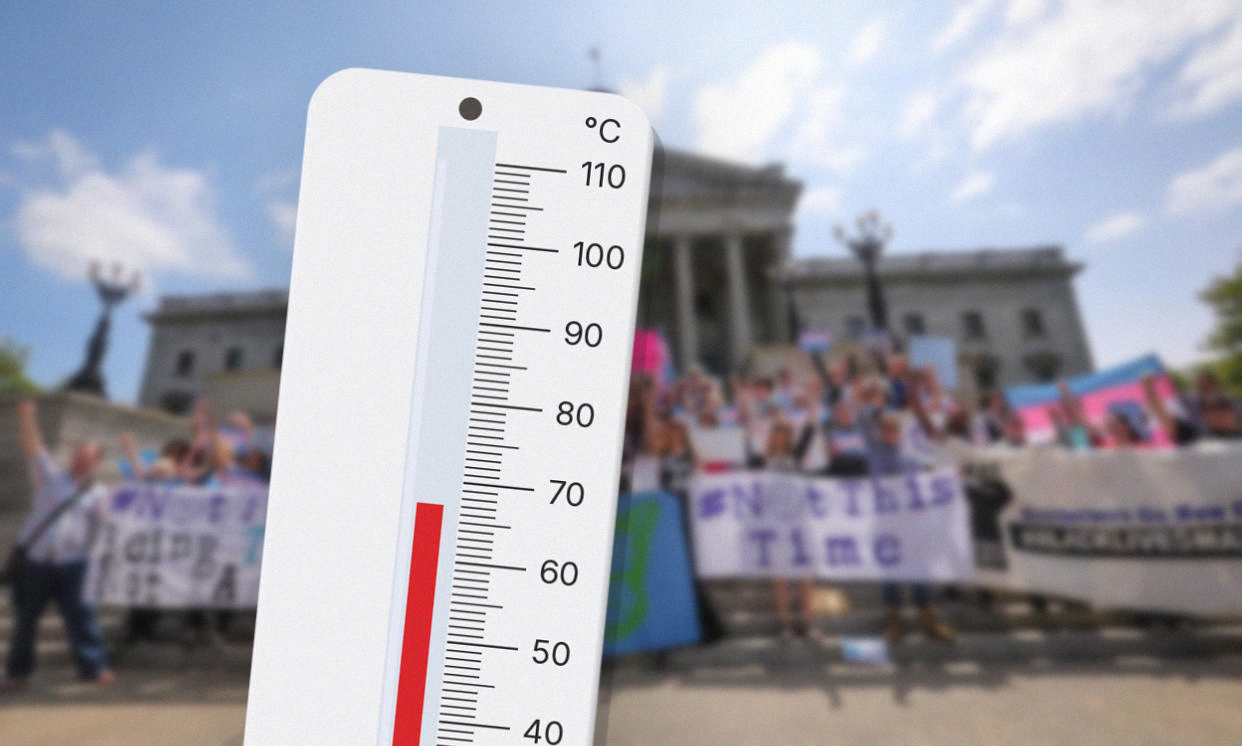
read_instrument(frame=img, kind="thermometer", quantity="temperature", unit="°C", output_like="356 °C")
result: 67 °C
